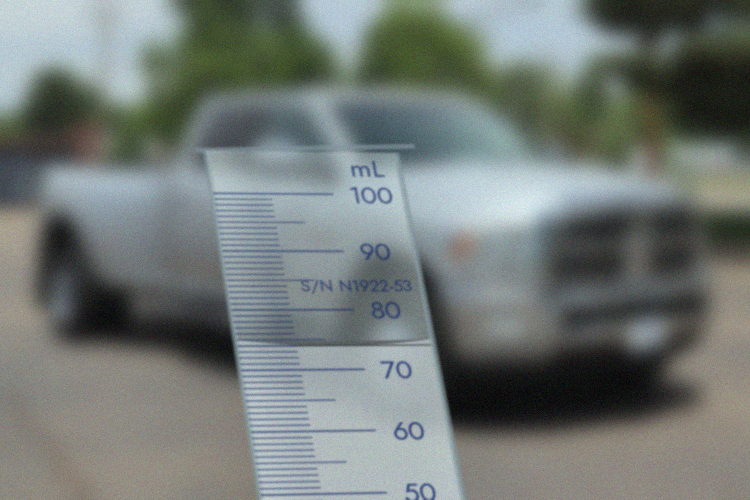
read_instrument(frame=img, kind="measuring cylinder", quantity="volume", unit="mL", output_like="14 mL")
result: 74 mL
